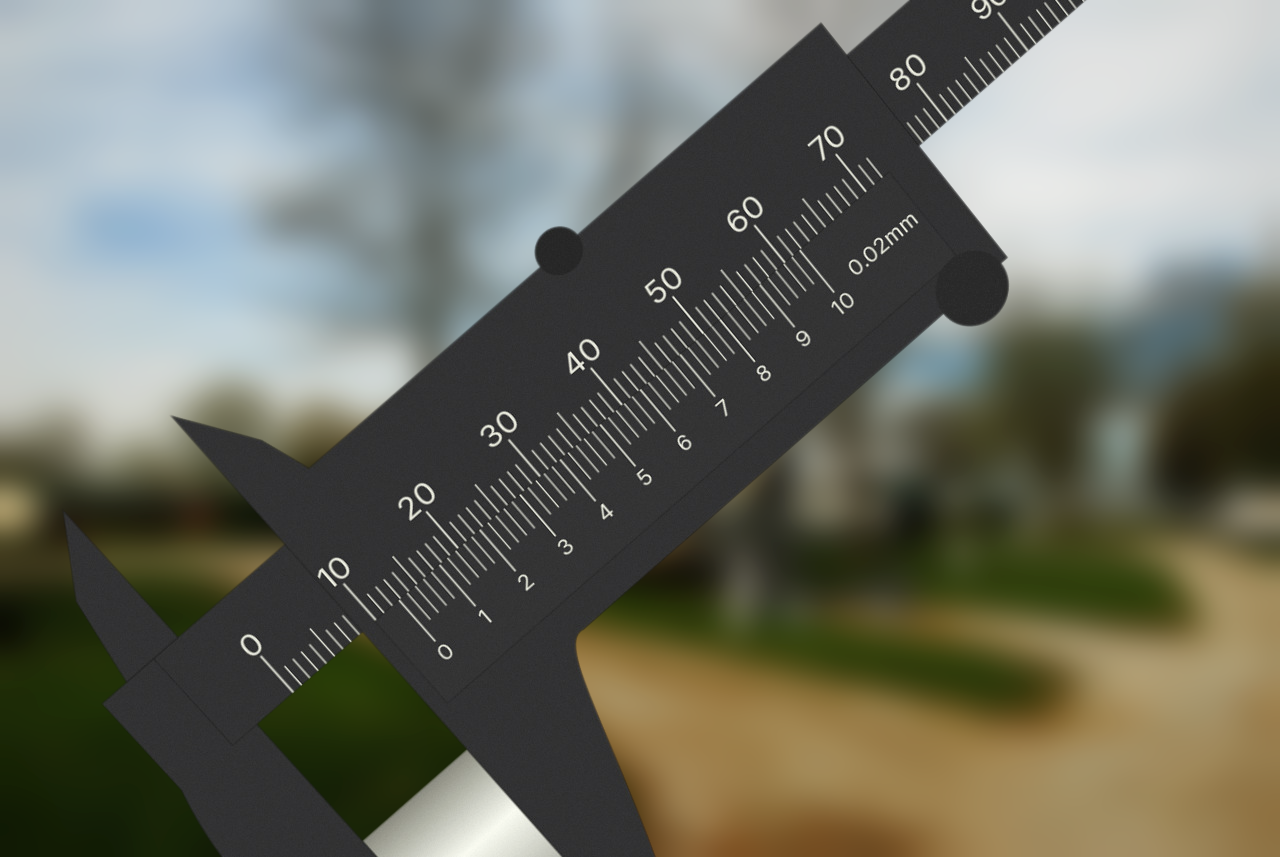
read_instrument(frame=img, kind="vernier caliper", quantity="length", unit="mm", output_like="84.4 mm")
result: 12.8 mm
